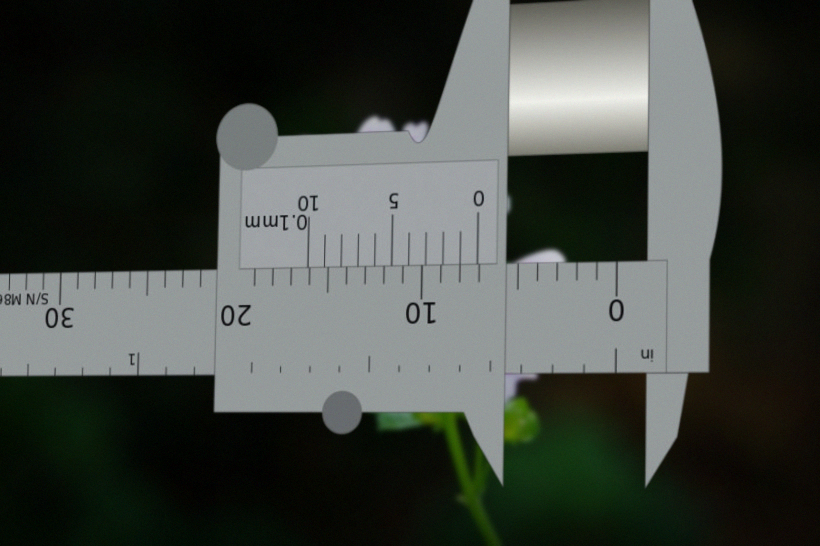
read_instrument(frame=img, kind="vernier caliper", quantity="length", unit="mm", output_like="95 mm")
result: 7.1 mm
